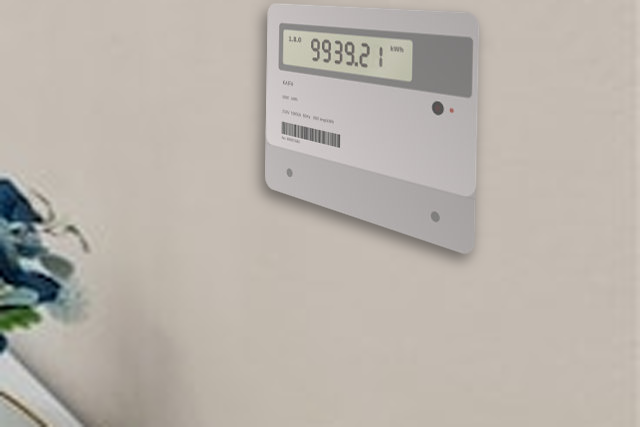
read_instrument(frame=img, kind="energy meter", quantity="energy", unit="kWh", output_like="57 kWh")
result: 9939.21 kWh
